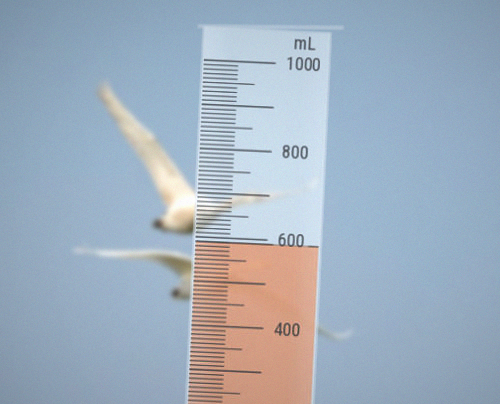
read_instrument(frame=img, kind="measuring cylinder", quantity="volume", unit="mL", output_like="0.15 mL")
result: 590 mL
